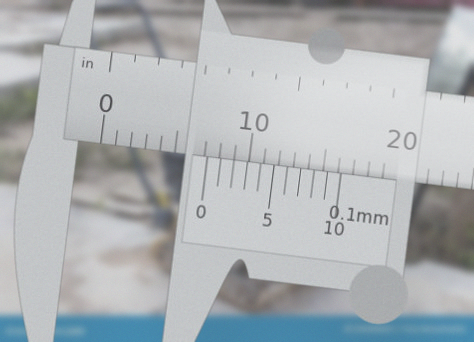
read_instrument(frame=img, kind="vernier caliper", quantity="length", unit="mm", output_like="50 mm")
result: 7.2 mm
